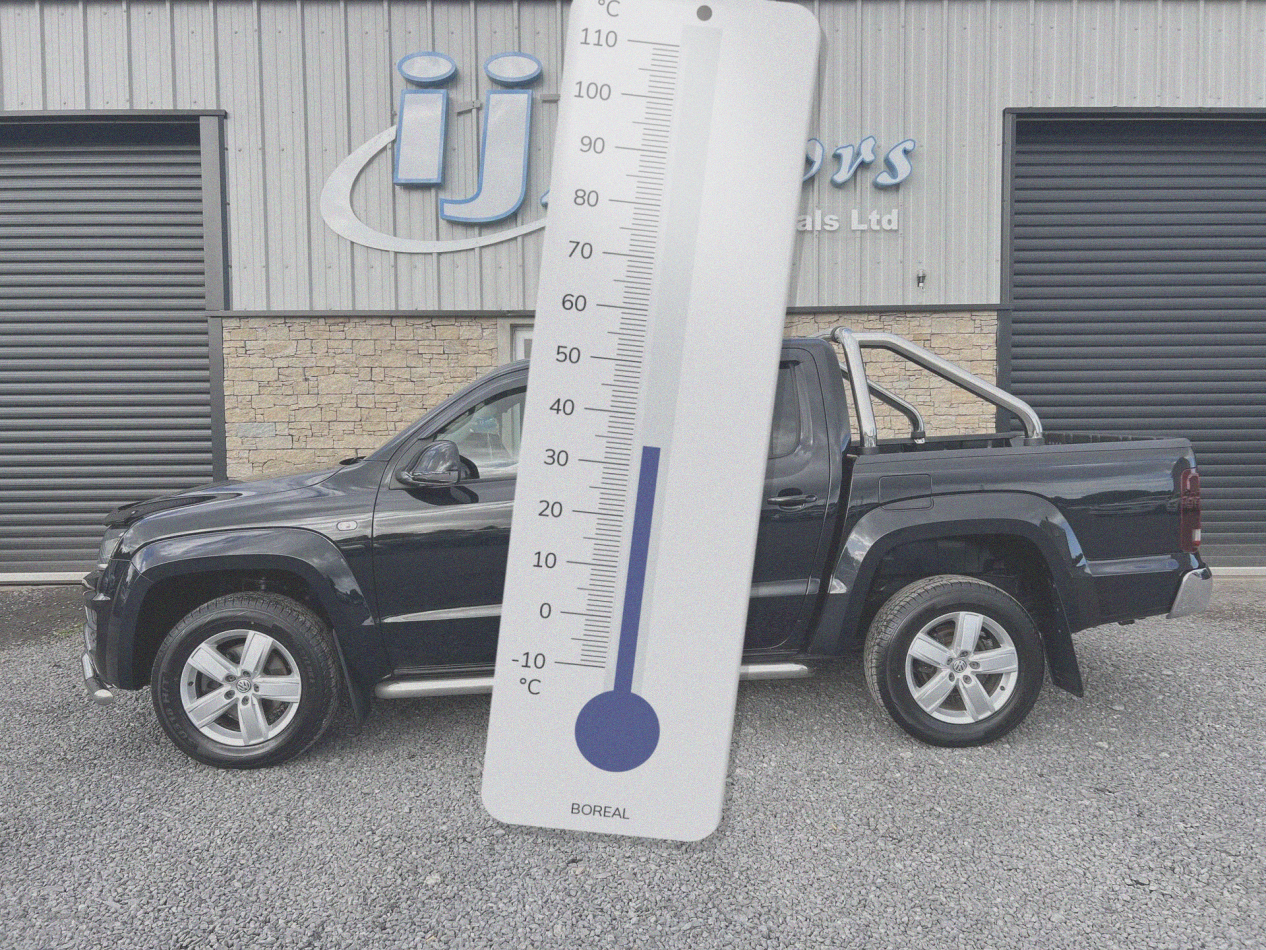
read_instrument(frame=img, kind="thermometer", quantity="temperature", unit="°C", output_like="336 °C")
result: 34 °C
